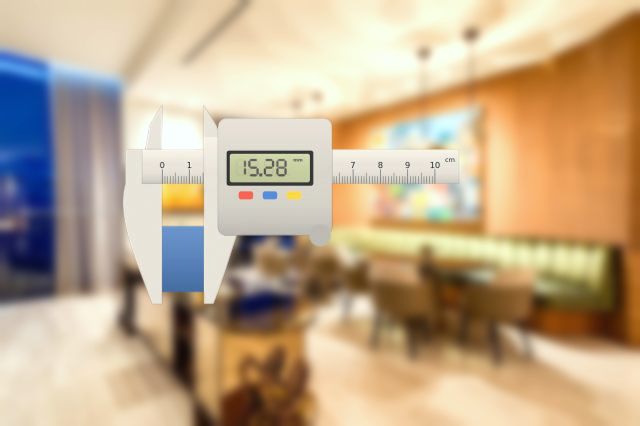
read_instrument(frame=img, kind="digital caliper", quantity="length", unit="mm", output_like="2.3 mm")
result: 15.28 mm
